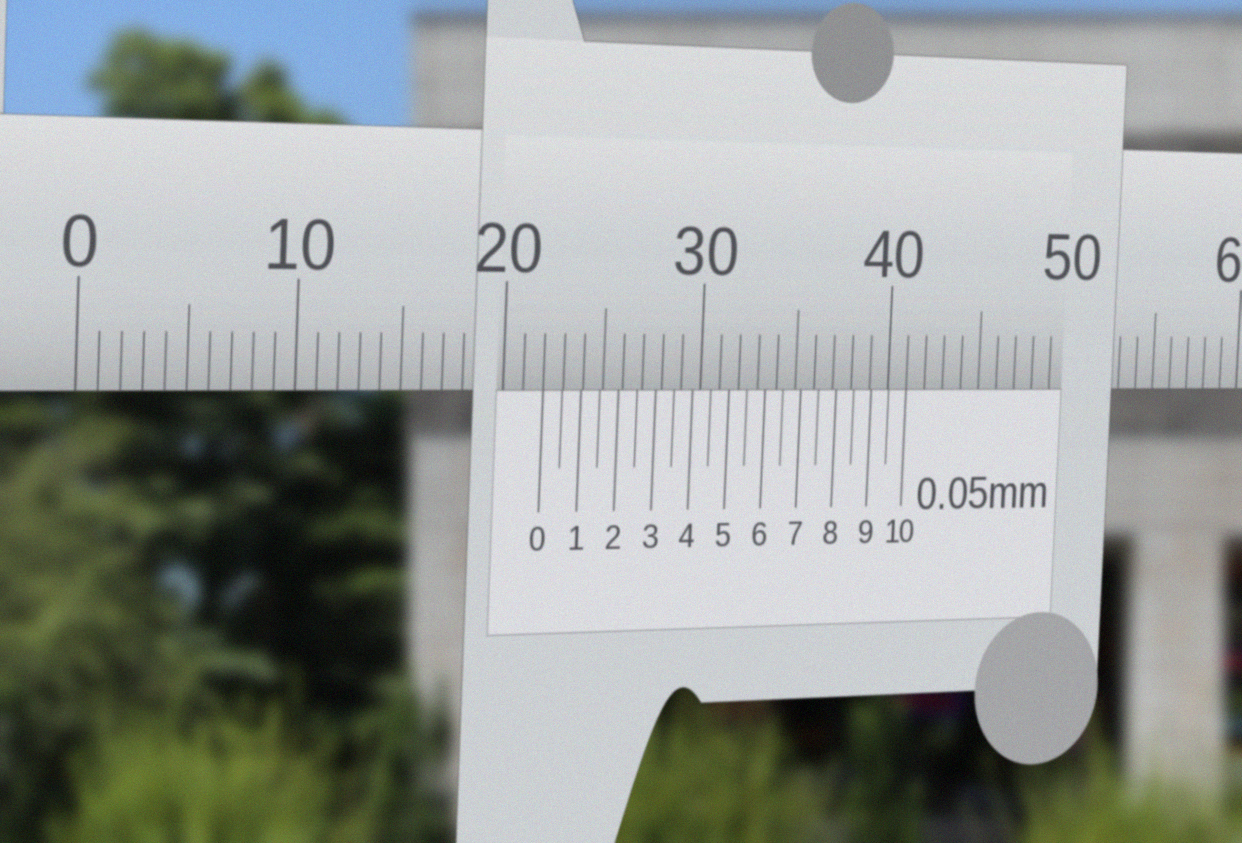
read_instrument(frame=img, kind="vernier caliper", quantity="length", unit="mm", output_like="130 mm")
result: 22.0 mm
